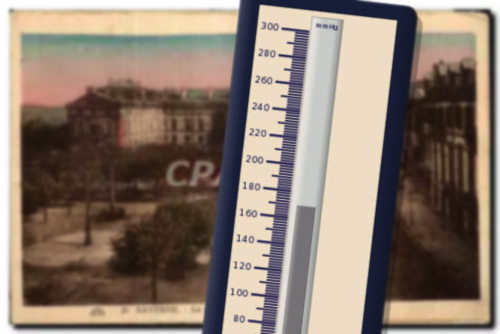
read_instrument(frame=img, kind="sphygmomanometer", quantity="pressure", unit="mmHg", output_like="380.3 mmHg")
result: 170 mmHg
